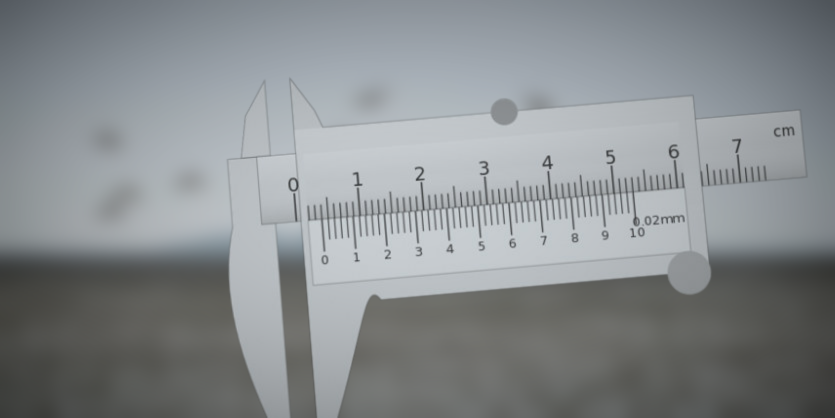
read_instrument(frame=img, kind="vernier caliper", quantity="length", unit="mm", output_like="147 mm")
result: 4.0 mm
